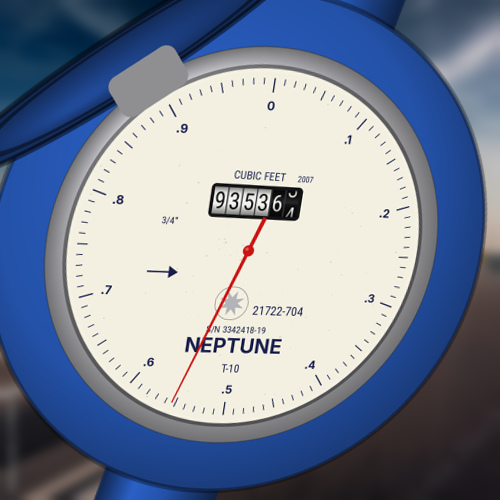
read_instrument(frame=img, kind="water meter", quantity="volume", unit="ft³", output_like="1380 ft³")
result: 935363.55 ft³
